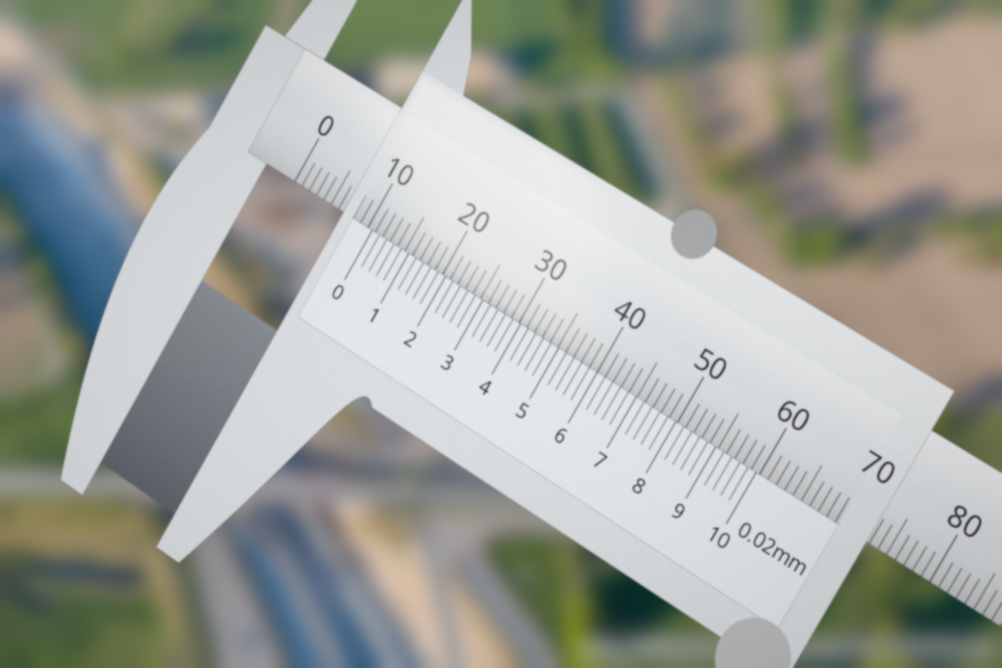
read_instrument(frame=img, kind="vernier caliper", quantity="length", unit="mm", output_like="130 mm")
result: 10.6 mm
